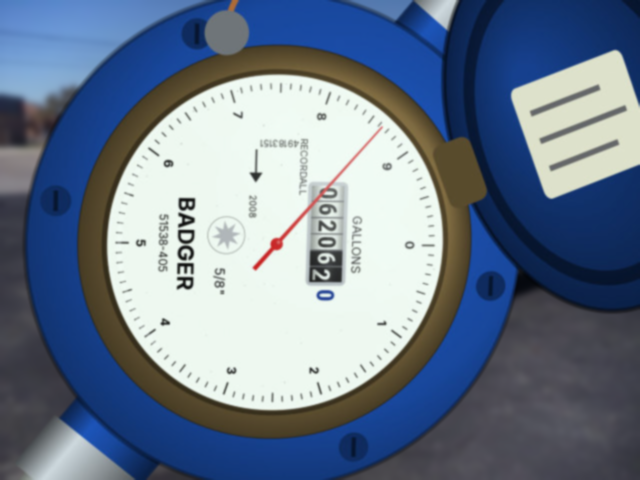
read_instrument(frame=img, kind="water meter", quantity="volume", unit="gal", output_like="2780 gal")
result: 620618.6 gal
